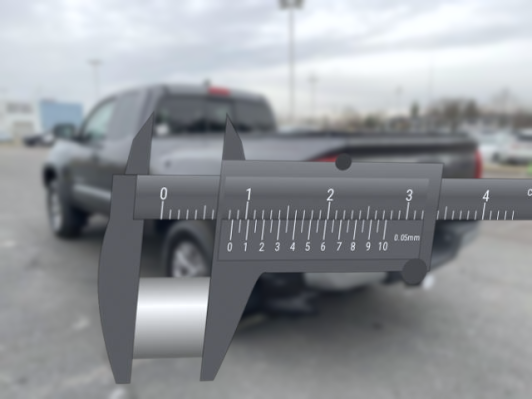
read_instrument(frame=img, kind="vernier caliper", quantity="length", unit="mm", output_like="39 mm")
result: 8.4 mm
